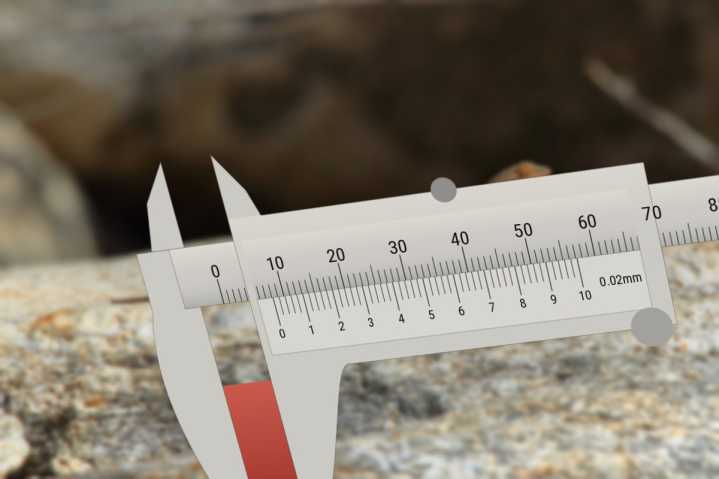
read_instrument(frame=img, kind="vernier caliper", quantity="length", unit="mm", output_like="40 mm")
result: 8.2 mm
